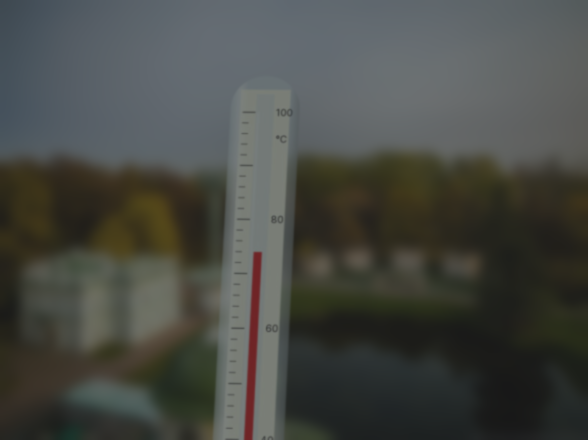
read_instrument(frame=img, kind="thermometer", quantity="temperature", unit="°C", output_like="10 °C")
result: 74 °C
